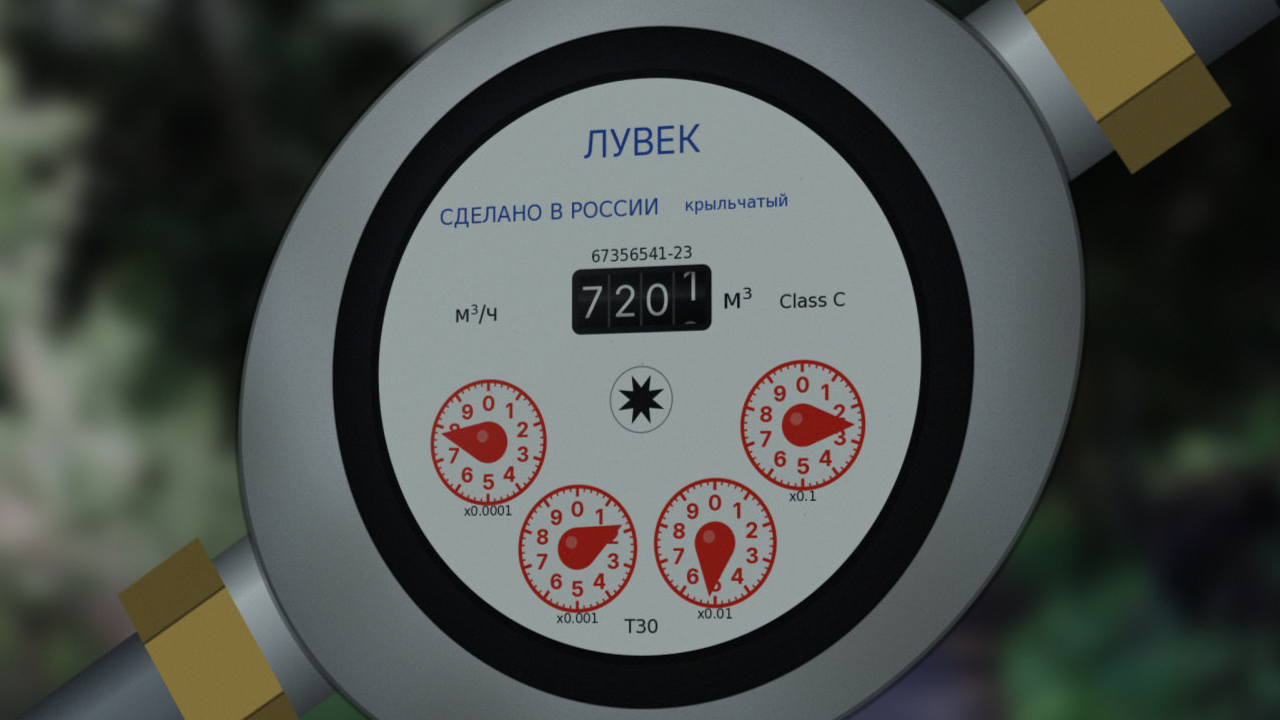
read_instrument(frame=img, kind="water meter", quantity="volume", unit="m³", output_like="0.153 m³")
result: 7201.2517 m³
